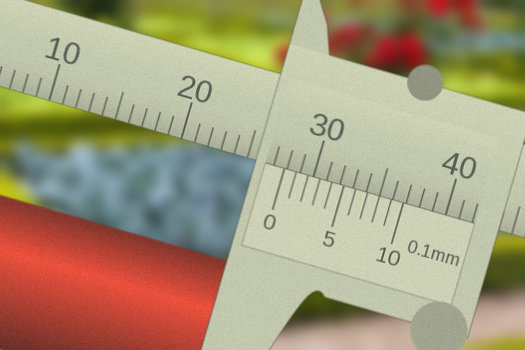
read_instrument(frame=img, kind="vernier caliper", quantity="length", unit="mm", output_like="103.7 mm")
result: 27.8 mm
